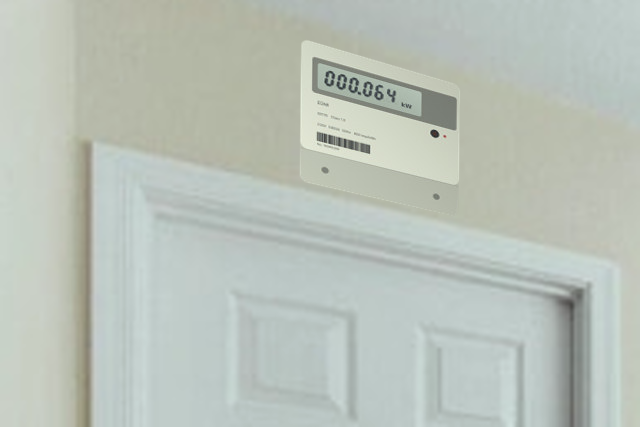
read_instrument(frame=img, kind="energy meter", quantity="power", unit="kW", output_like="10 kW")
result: 0.064 kW
